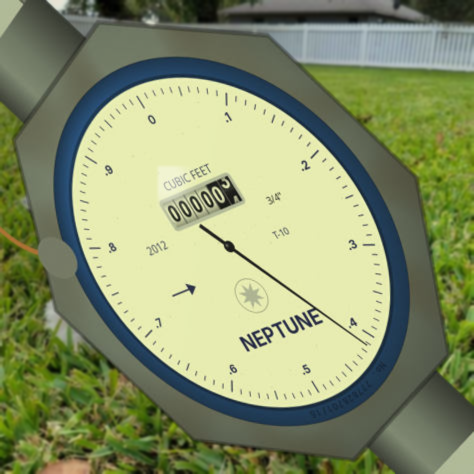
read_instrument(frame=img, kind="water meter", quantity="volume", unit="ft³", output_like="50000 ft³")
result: 3.41 ft³
